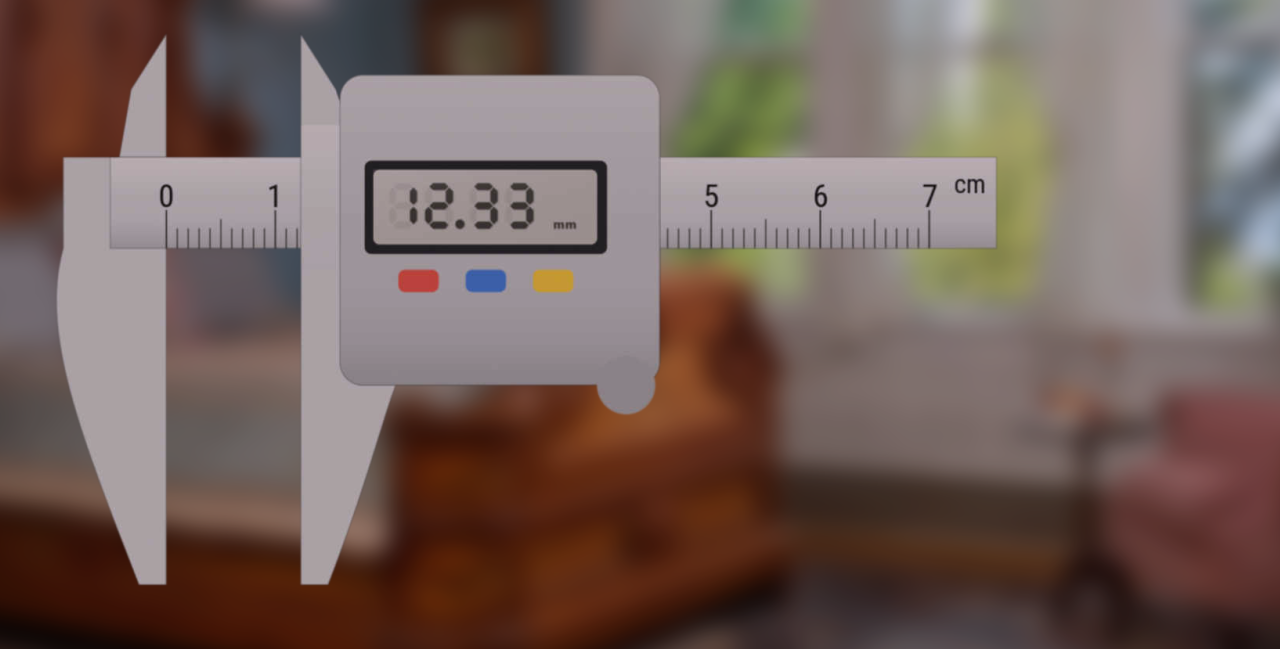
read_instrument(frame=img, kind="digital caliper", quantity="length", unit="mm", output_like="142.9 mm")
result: 12.33 mm
